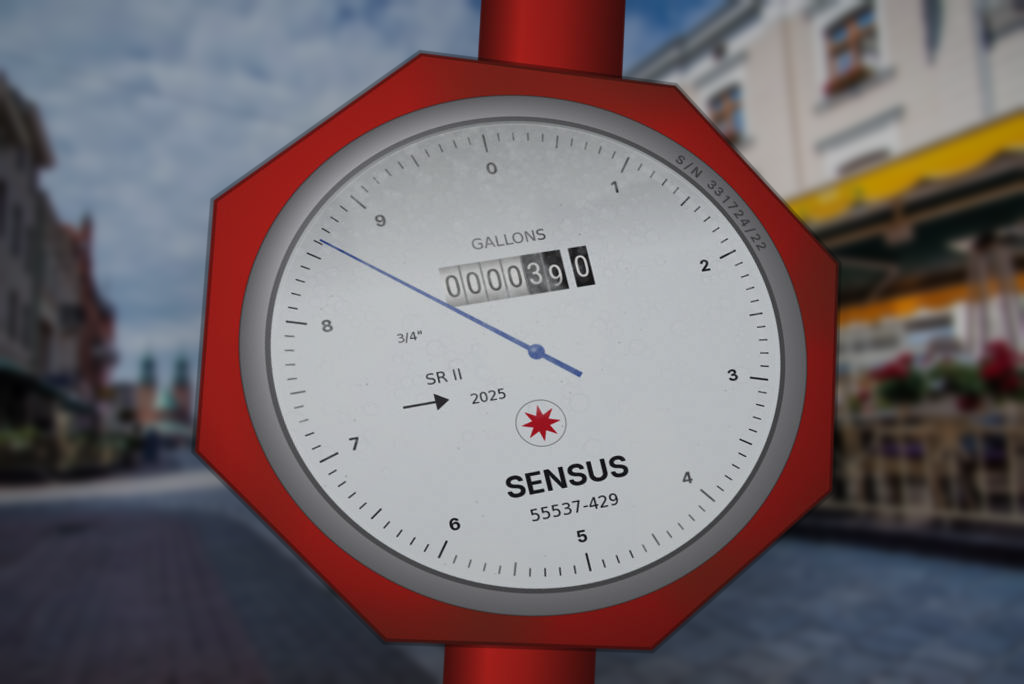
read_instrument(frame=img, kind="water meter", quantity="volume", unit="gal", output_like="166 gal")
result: 388.6 gal
